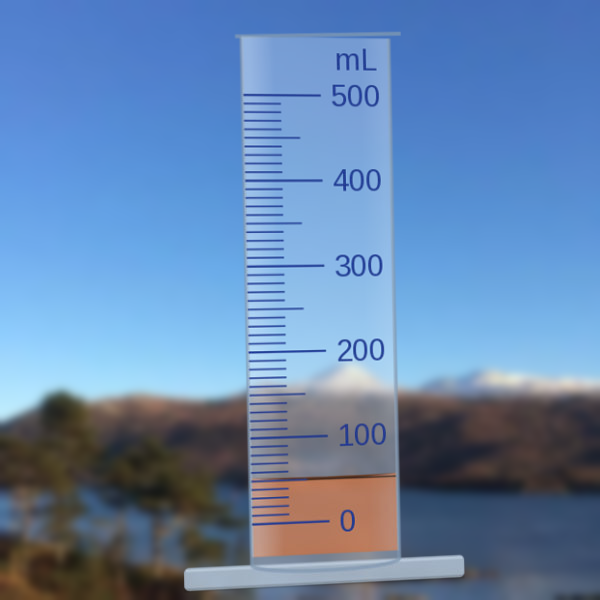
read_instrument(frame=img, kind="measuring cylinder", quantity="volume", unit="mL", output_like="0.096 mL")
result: 50 mL
